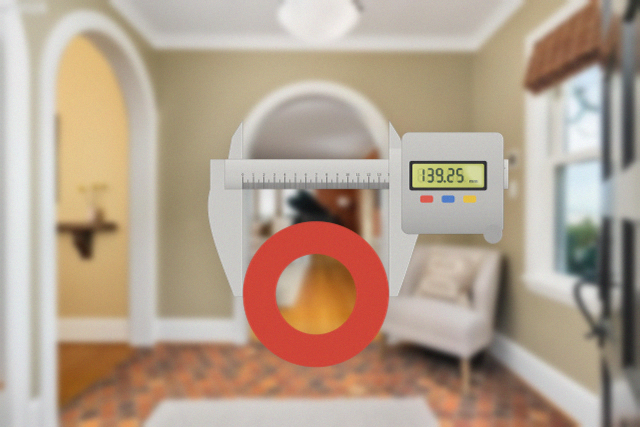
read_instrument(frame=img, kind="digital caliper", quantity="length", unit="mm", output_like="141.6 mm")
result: 139.25 mm
